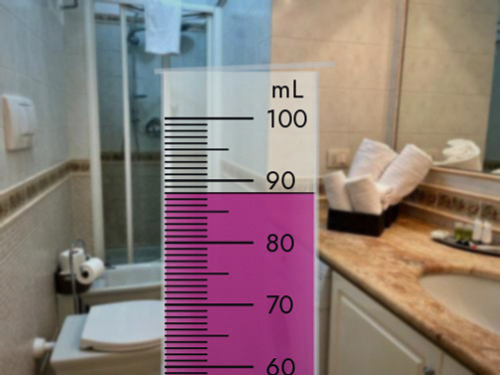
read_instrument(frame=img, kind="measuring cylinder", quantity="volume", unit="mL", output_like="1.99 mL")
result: 88 mL
